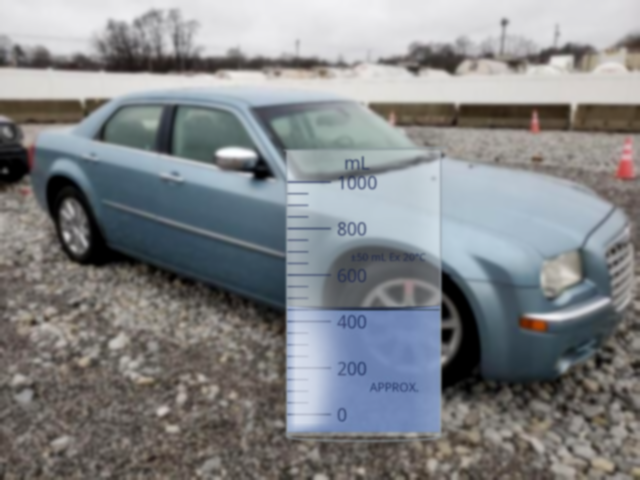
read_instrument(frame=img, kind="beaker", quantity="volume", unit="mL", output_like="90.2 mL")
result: 450 mL
